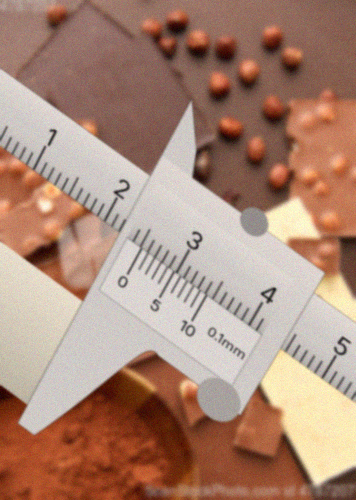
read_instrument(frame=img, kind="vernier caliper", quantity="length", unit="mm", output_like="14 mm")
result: 25.2 mm
